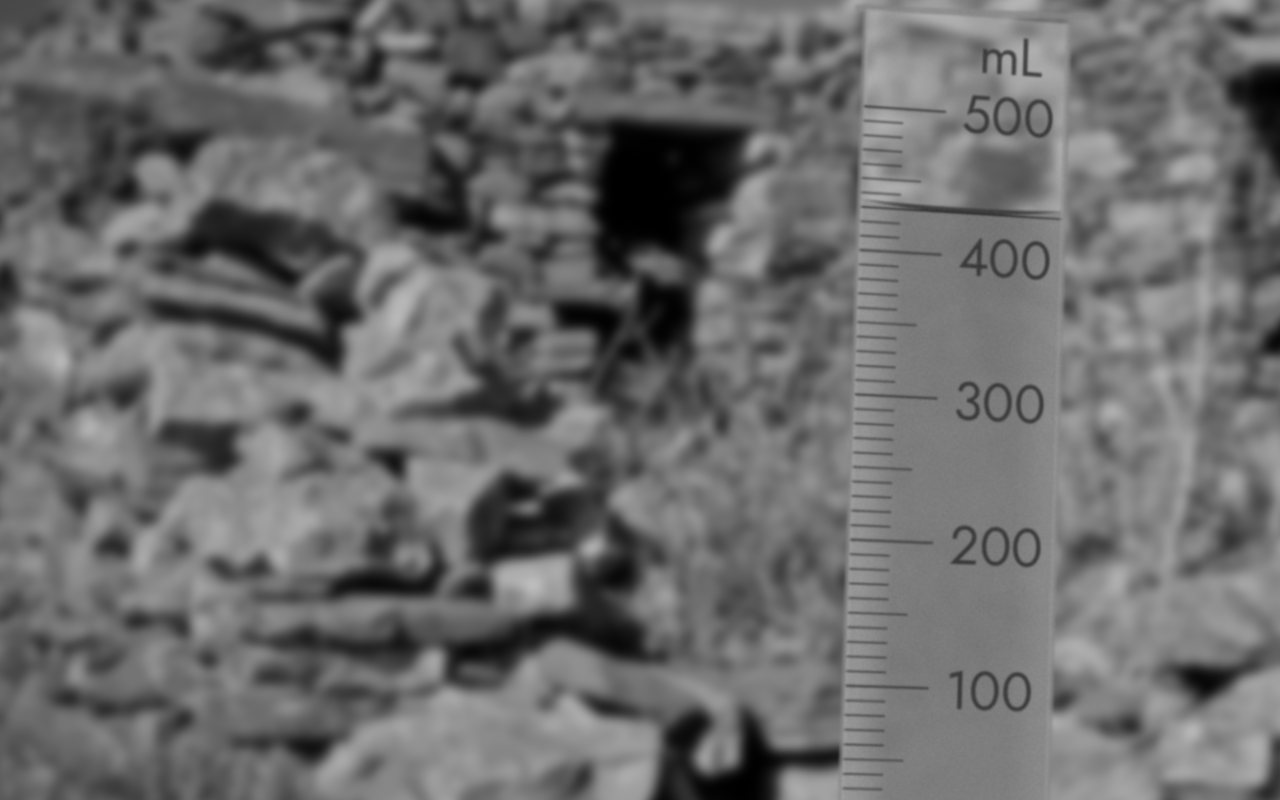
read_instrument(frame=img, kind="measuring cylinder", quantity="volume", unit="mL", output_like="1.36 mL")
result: 430 mL
